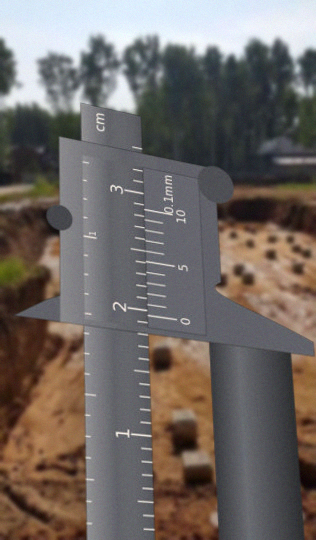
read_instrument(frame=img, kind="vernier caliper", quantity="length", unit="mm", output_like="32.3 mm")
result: 19.6 mm
